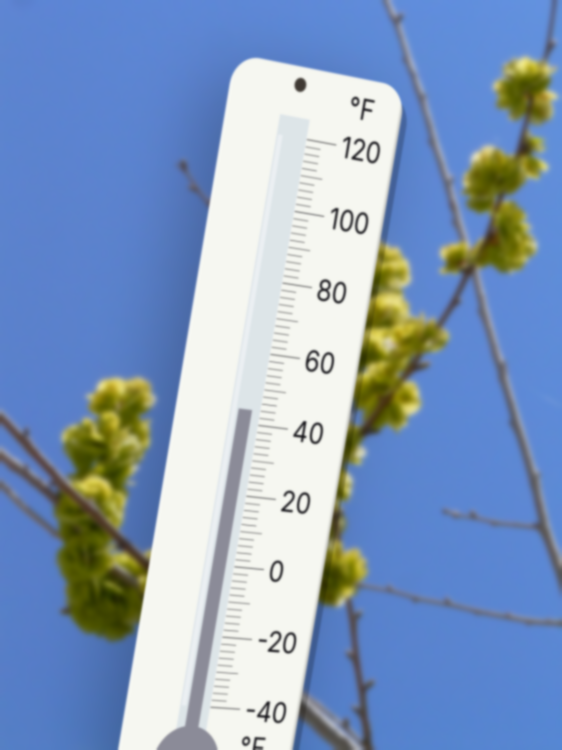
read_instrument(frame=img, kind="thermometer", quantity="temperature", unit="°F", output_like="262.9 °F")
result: 44 °F
